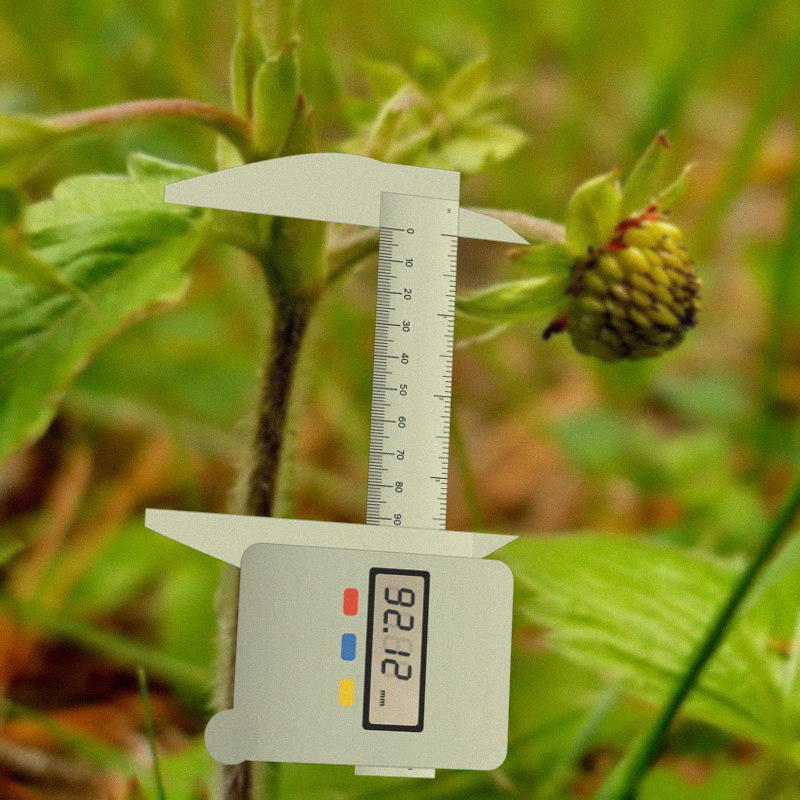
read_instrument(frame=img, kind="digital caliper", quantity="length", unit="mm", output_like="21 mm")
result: 92.12 mm
